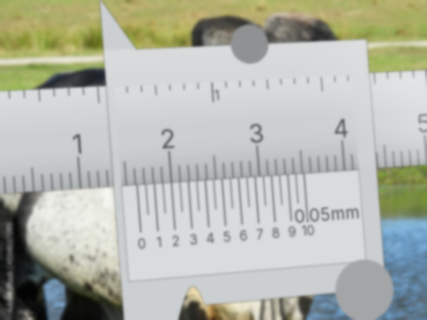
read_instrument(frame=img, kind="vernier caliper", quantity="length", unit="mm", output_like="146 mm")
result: 16.2 mm
